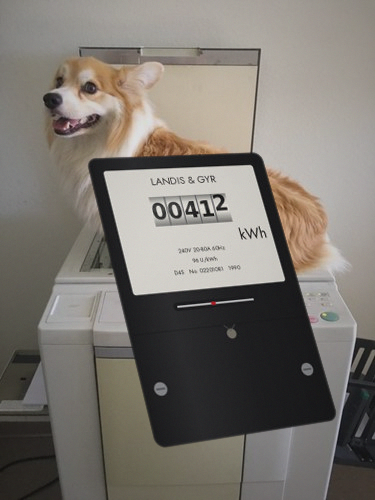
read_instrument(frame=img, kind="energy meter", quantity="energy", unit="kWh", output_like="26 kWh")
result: 412 kWh
